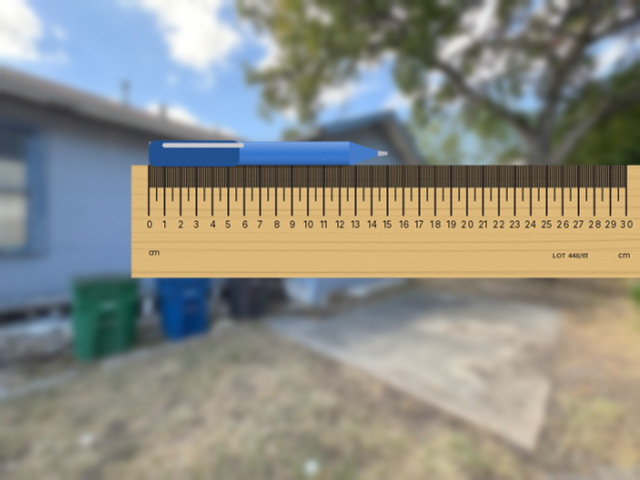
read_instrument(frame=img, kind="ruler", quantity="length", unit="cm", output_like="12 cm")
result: 15 cm
